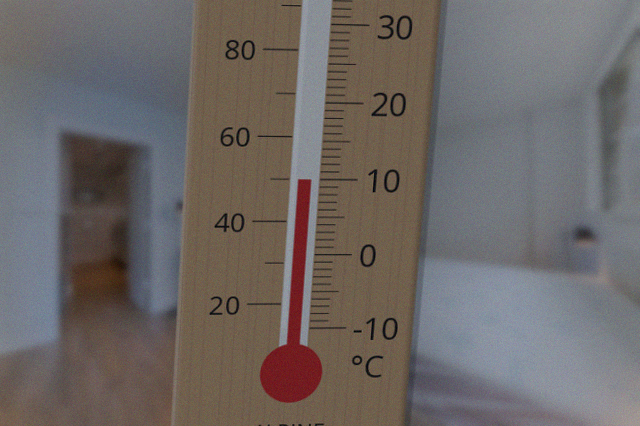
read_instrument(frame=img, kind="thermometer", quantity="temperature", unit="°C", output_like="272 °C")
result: 10 °C
